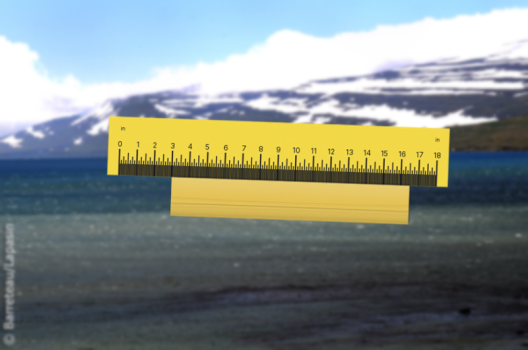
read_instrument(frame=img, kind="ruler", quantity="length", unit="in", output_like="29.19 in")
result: 13.5 in
